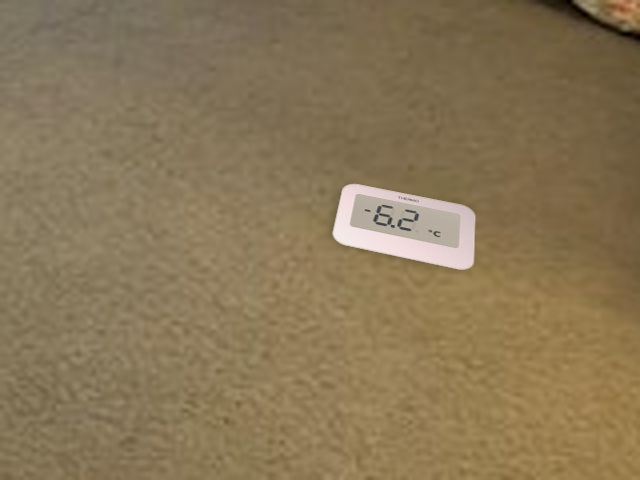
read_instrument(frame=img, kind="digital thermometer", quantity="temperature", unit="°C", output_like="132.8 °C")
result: -6.2 °C
